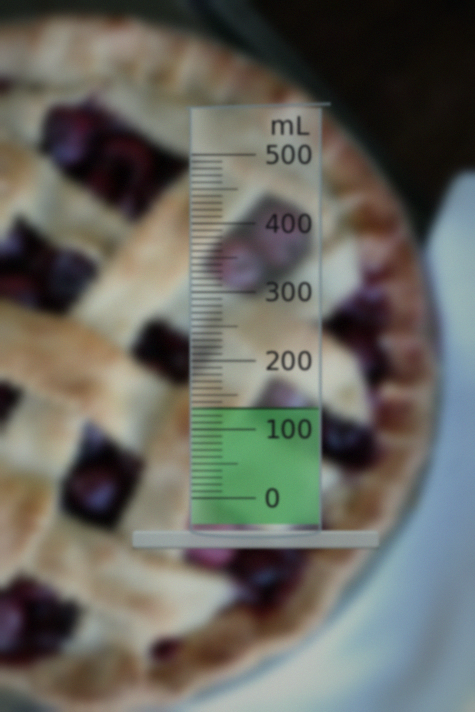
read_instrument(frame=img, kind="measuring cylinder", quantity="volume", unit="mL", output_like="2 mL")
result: 130 mL
